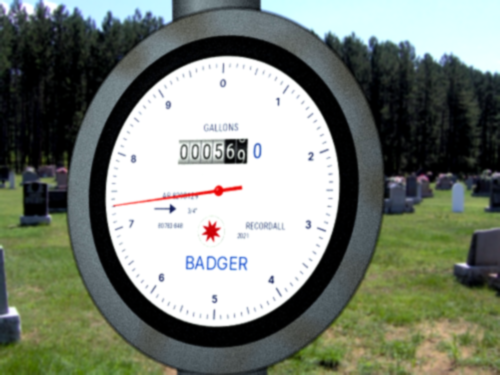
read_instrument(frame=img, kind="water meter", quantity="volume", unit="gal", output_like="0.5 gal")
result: 5687.3 gal
